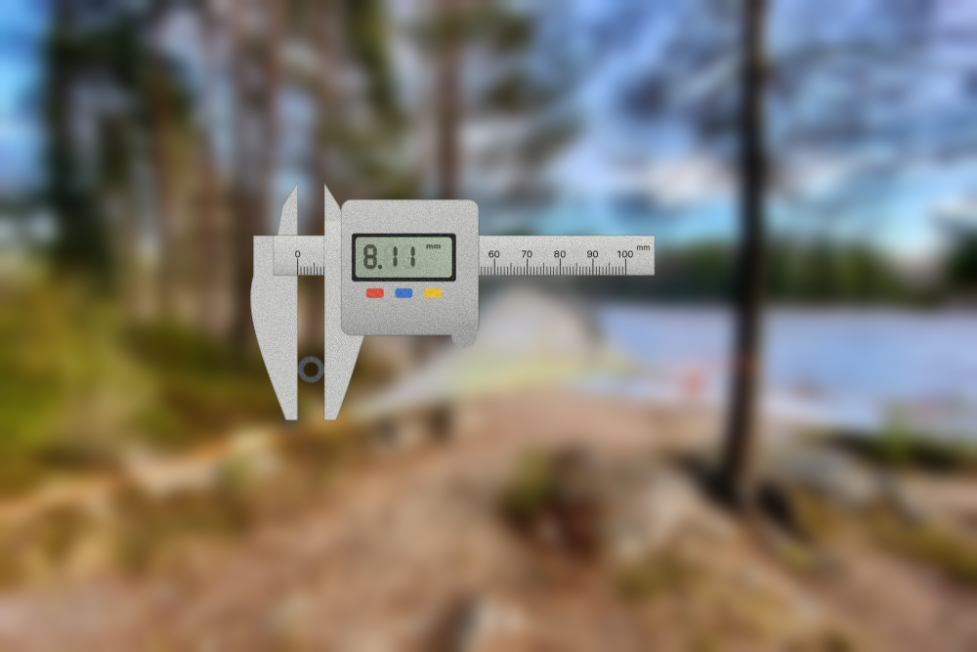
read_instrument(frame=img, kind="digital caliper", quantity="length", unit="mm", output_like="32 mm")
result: 8.11 mm
